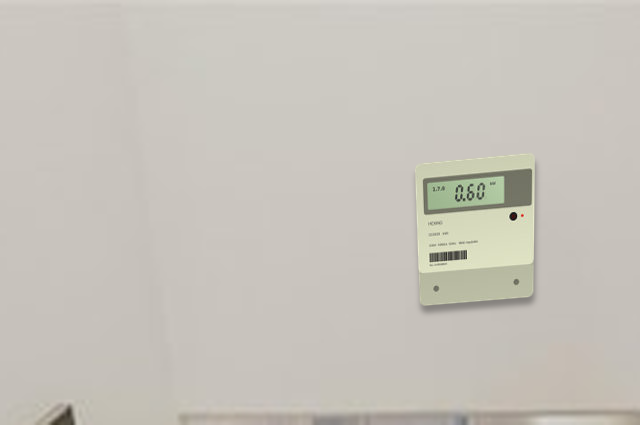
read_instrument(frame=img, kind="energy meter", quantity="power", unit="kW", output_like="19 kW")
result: 0.60 kW
